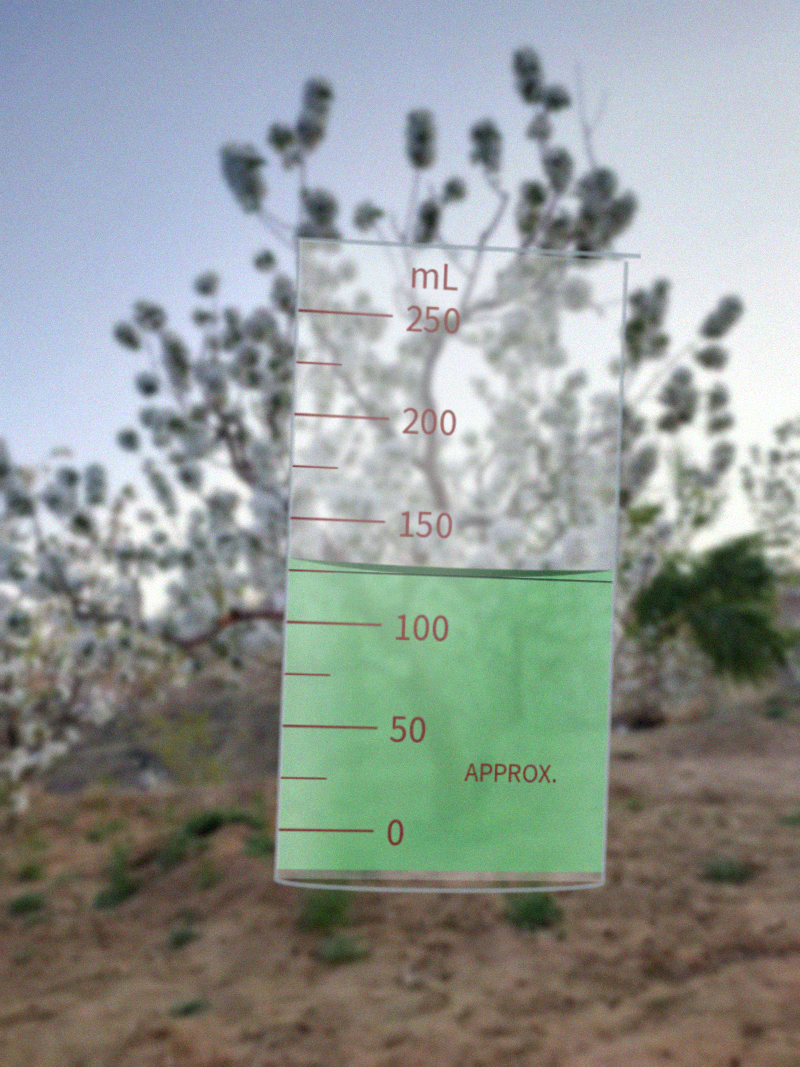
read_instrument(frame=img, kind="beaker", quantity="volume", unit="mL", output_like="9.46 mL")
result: 125 mL
